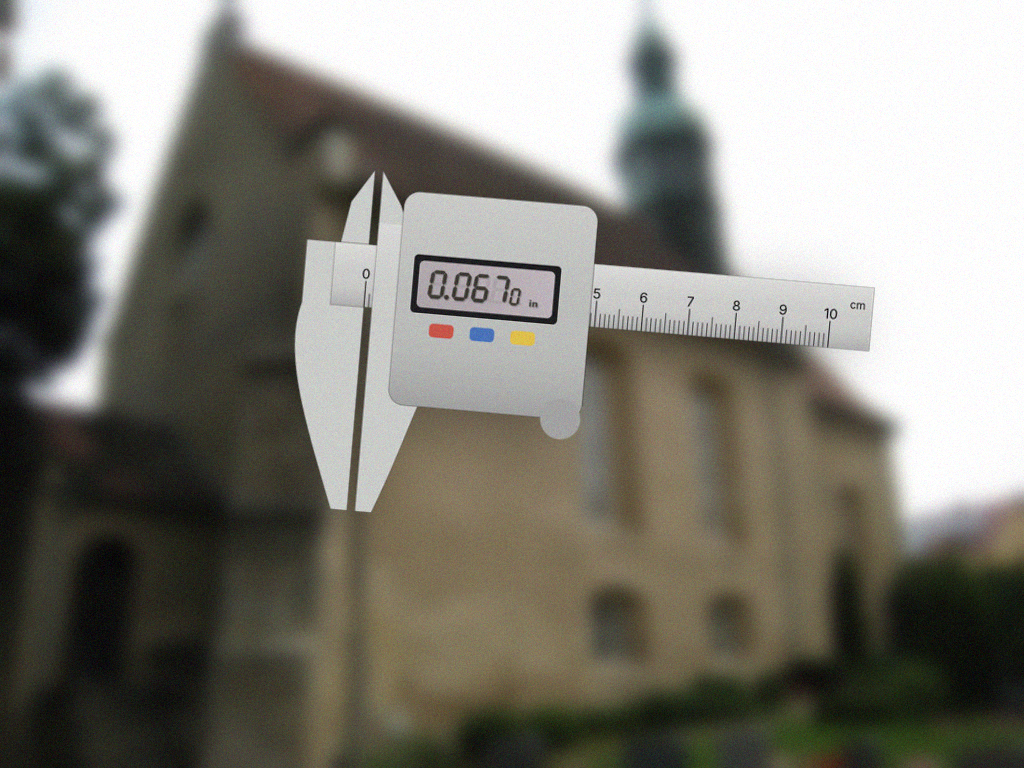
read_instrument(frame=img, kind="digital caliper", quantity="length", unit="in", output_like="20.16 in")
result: 0.0670 in
